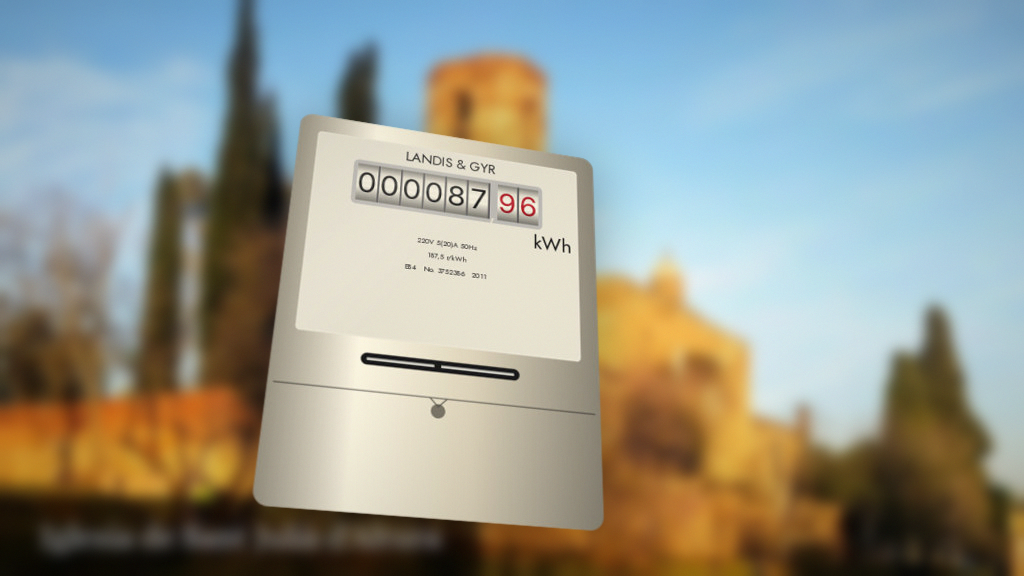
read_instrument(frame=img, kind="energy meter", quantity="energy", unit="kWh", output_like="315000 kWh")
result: 87.96 kWh
